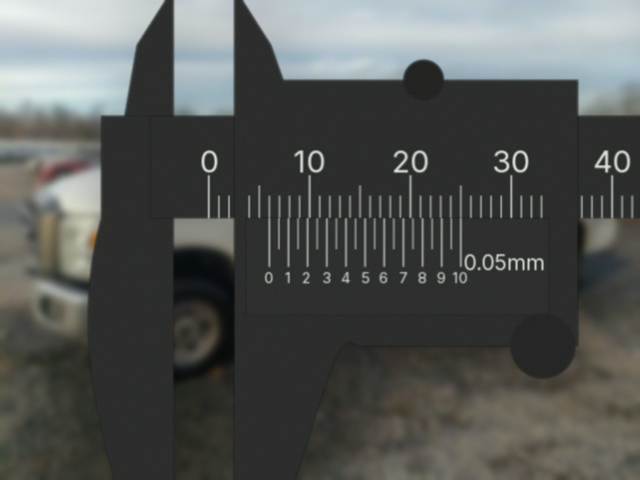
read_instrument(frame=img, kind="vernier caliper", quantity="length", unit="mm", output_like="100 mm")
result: 6.0 mm
